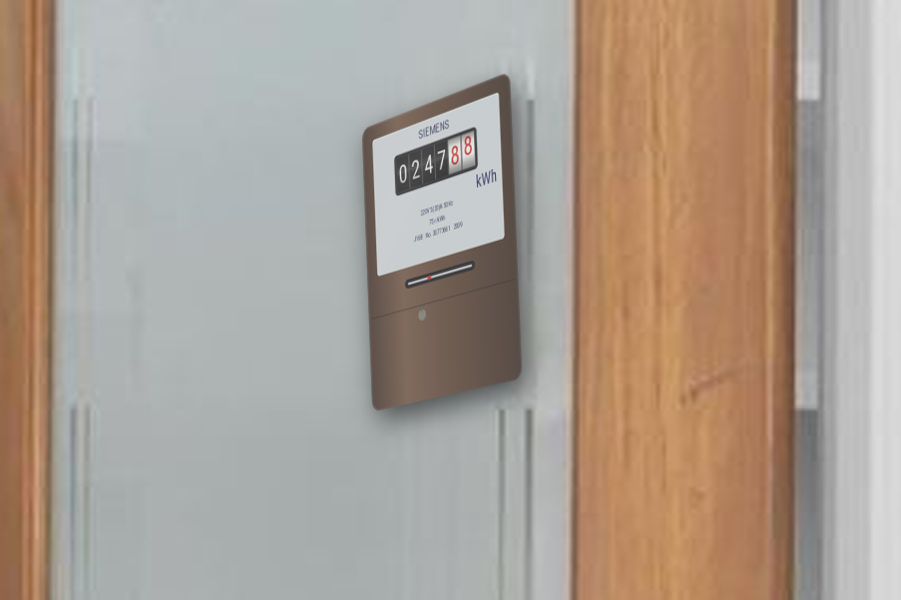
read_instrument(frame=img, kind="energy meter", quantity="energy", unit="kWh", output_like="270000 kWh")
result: 247.88 kWh
